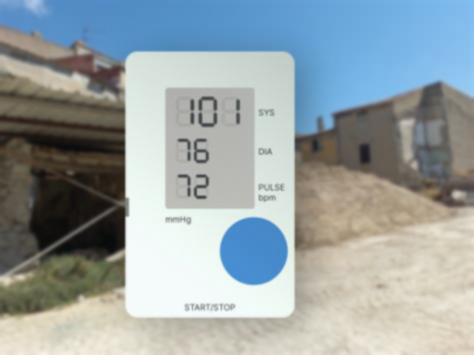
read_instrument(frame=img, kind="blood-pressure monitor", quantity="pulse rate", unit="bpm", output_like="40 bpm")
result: 72 bpm
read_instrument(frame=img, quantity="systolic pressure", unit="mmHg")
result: 101 mmHg
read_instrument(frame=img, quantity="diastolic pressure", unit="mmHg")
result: 76 mmHg
